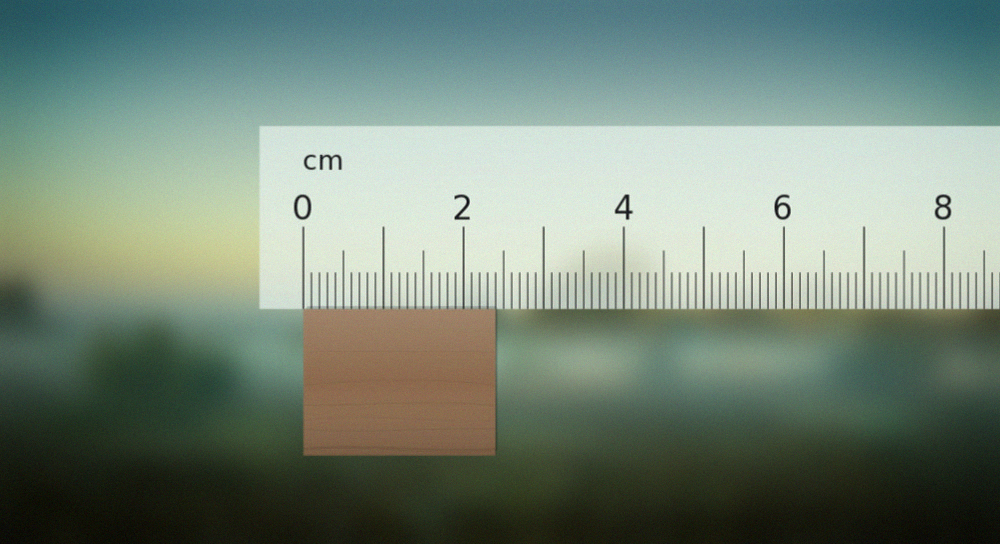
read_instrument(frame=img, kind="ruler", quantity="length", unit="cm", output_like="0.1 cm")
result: 2.4 cm
